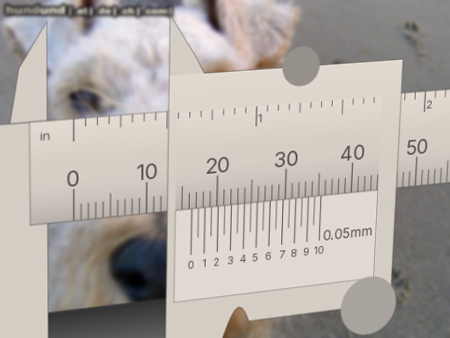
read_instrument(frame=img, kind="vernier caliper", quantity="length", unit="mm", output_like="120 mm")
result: 16.4 mm
